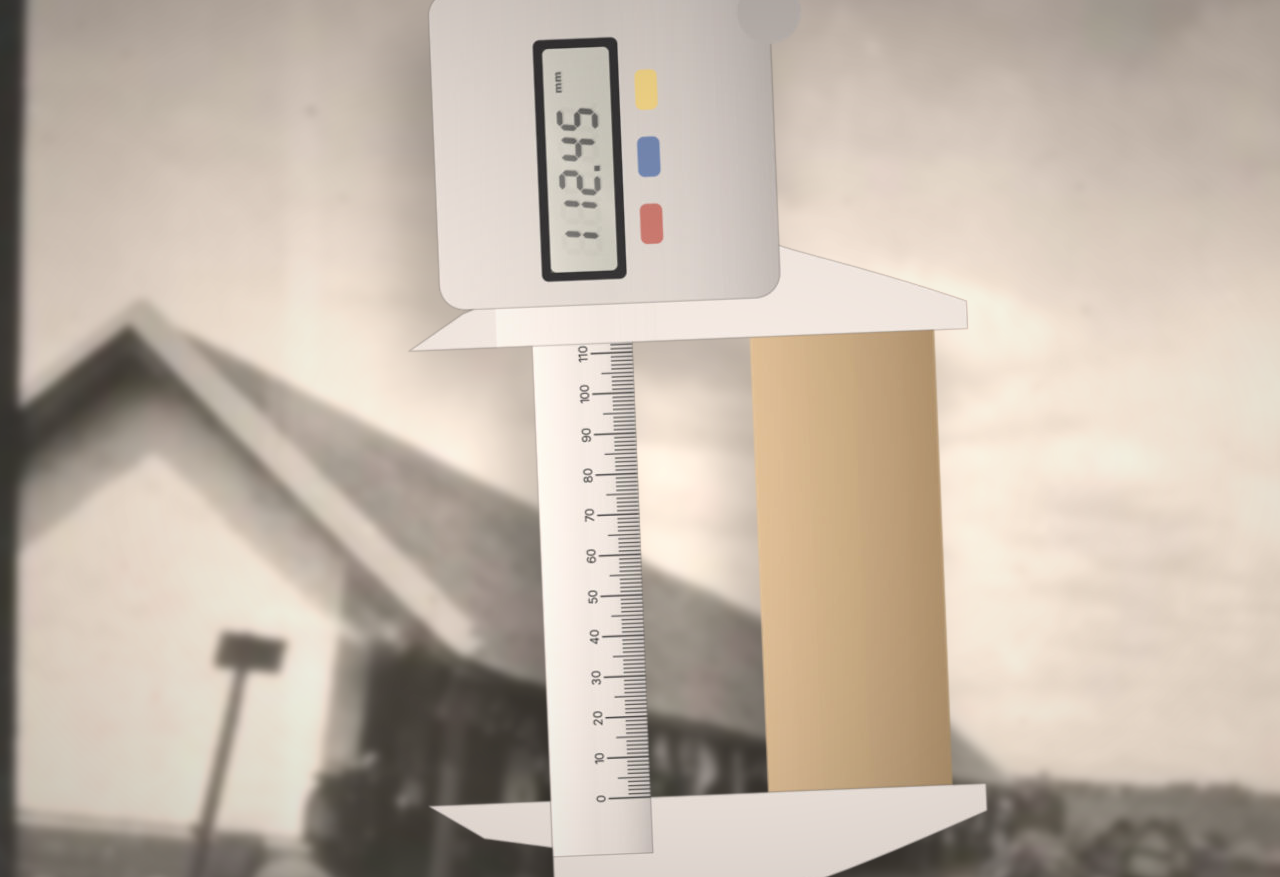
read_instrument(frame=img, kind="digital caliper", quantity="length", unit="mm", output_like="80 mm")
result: 112.45 mm
